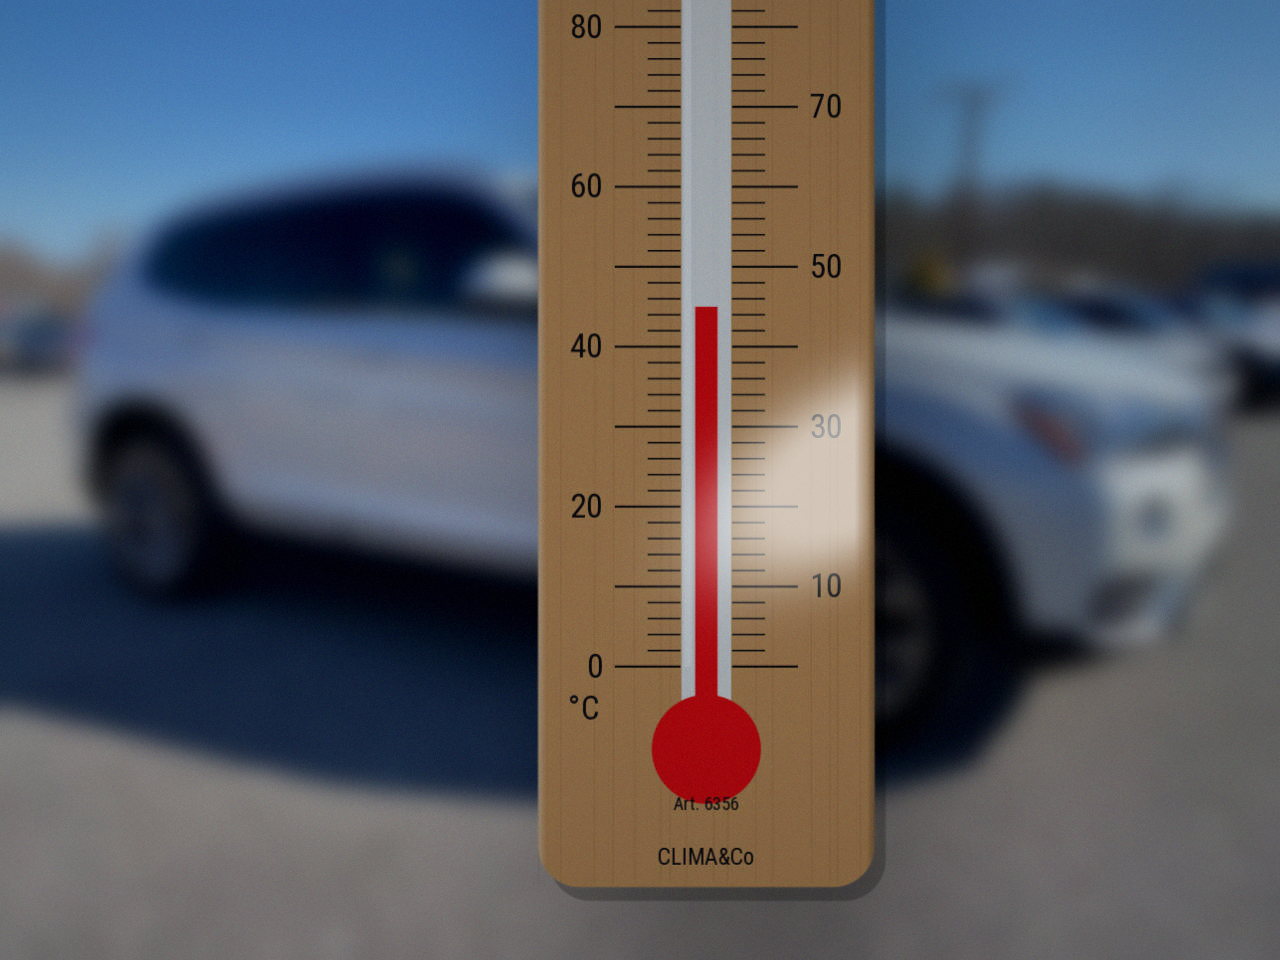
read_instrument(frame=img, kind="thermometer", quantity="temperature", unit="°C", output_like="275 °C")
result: 45 °C
